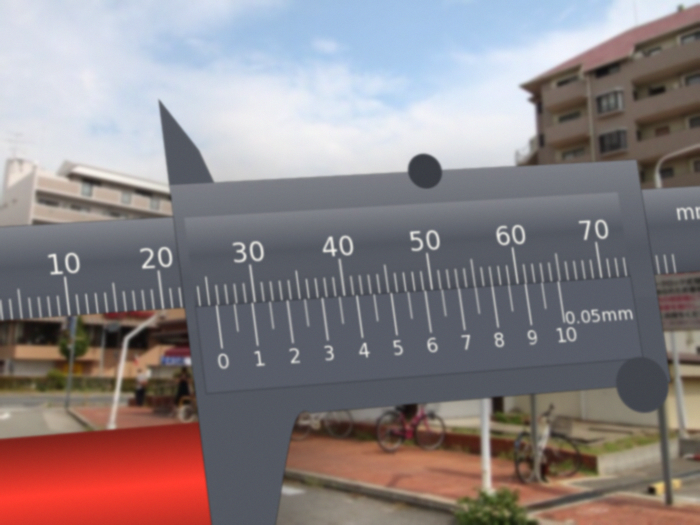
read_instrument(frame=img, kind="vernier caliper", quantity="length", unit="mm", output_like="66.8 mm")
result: 25.8 mm
